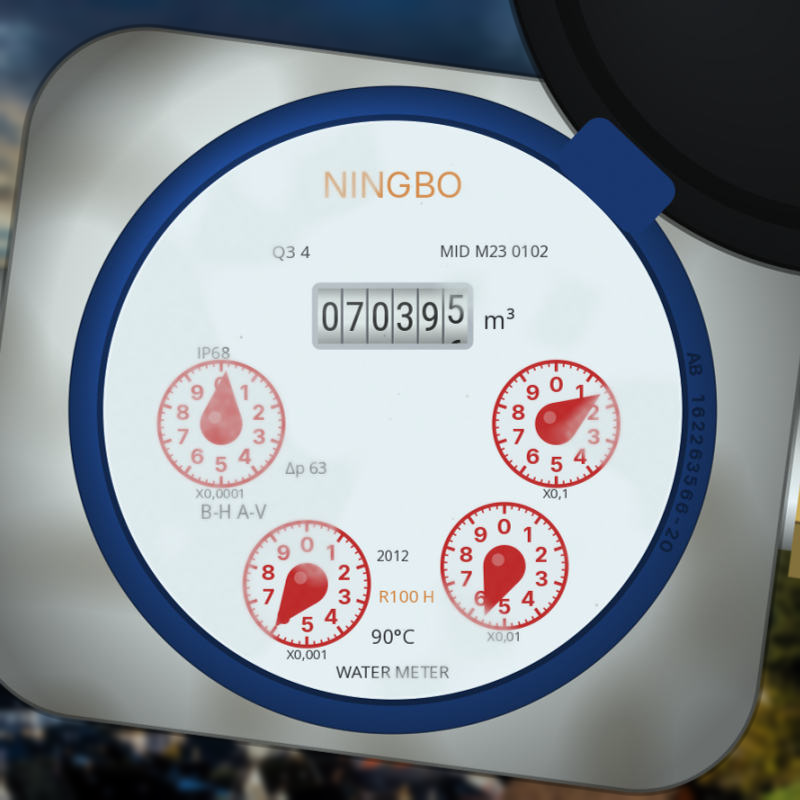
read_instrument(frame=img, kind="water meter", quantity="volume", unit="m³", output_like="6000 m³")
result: 70395.1560 m³
